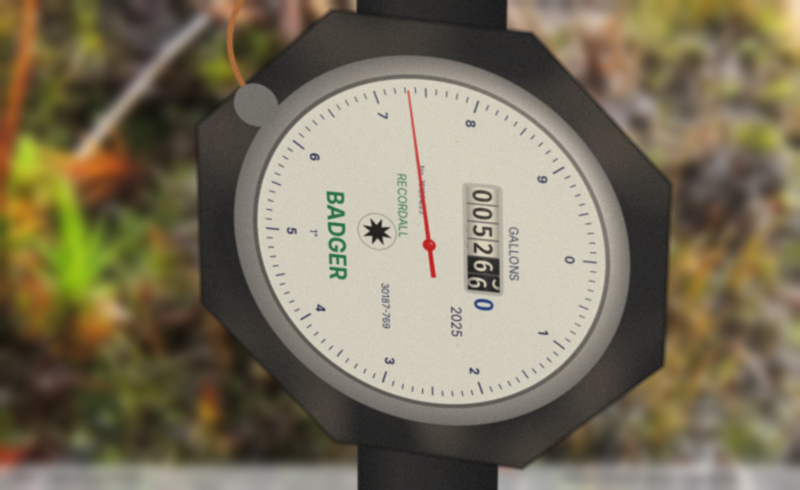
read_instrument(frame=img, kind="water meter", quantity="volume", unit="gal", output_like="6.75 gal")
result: 52657.3 gal
